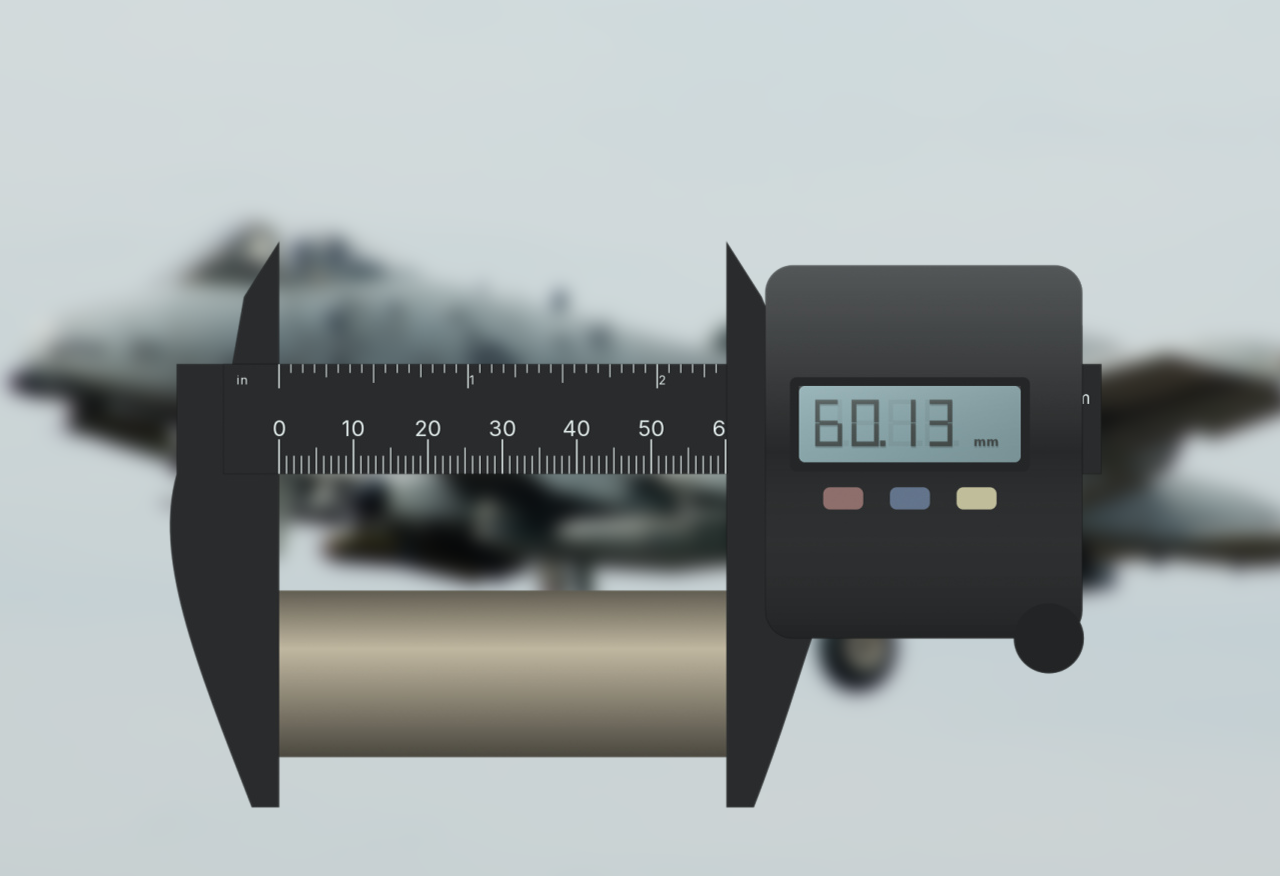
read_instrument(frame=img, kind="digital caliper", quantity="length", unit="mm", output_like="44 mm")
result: 60.13 mm
